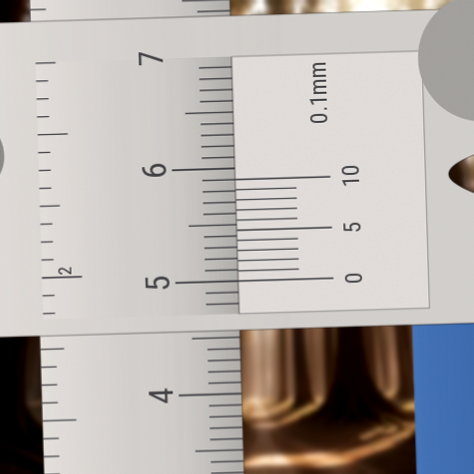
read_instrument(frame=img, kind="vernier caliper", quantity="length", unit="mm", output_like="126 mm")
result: 50.0 mm
